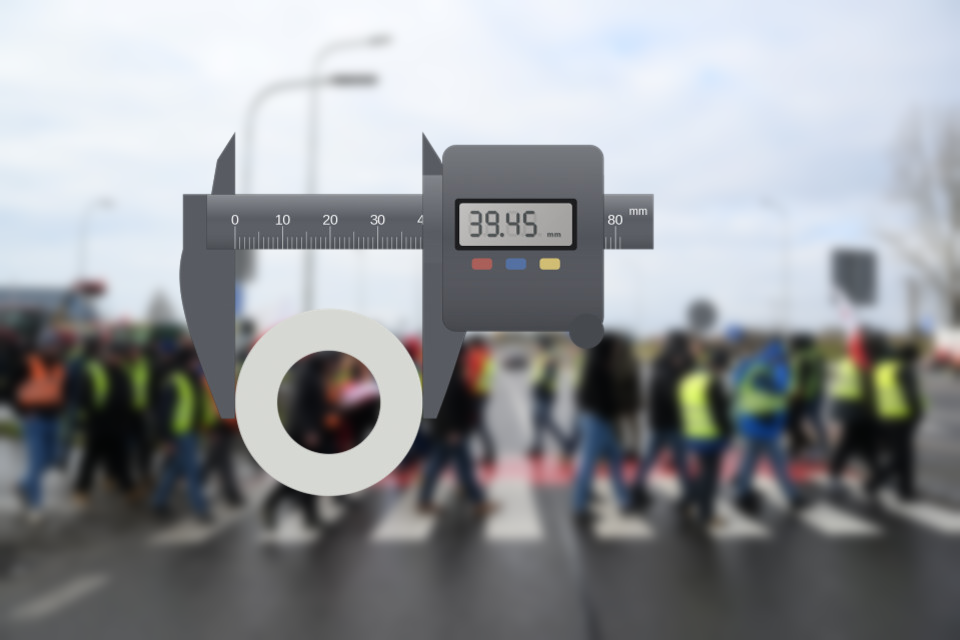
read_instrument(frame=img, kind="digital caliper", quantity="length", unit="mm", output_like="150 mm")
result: 39.45 mm
